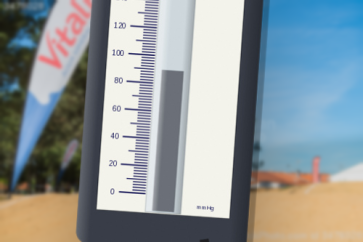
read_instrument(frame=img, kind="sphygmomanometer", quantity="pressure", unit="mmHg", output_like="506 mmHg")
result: 90 mmHg
